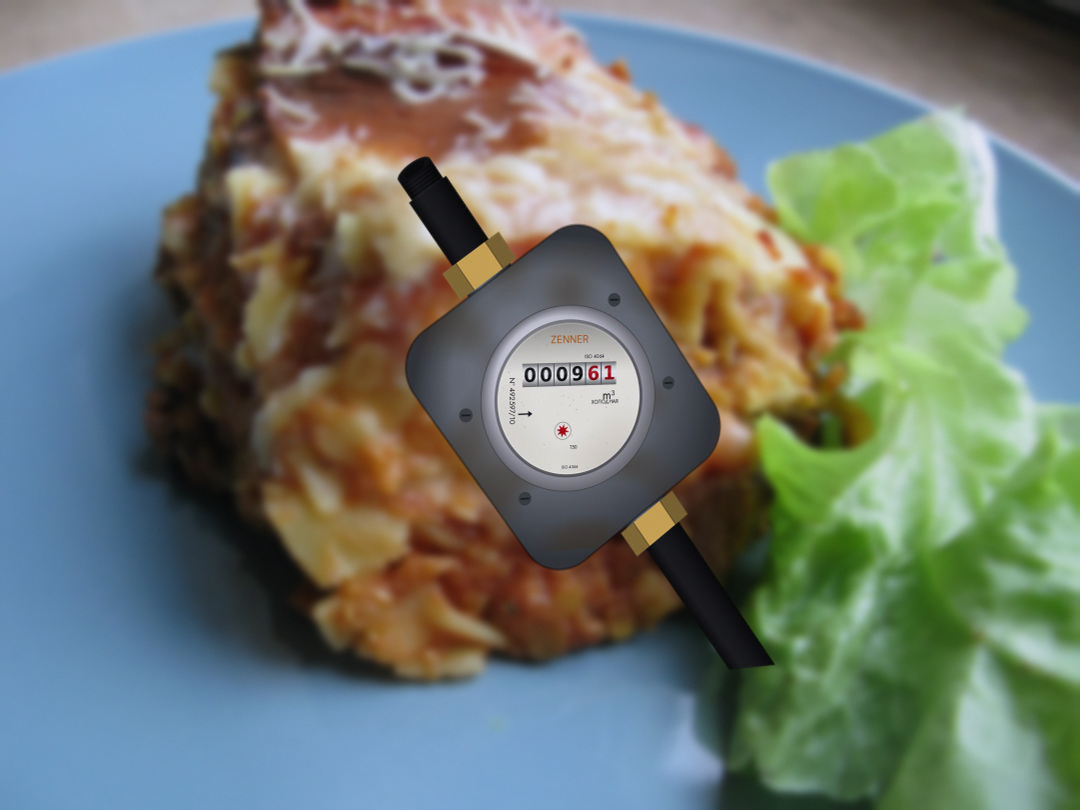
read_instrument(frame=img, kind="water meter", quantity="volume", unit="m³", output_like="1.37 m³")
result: 9.61 m³
